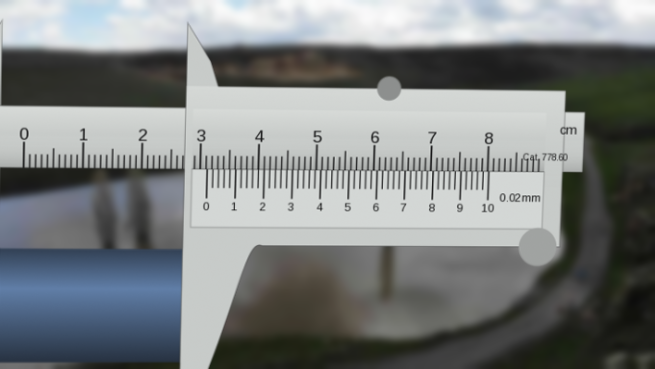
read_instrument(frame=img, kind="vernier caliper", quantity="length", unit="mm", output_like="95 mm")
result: 31.2 mm
